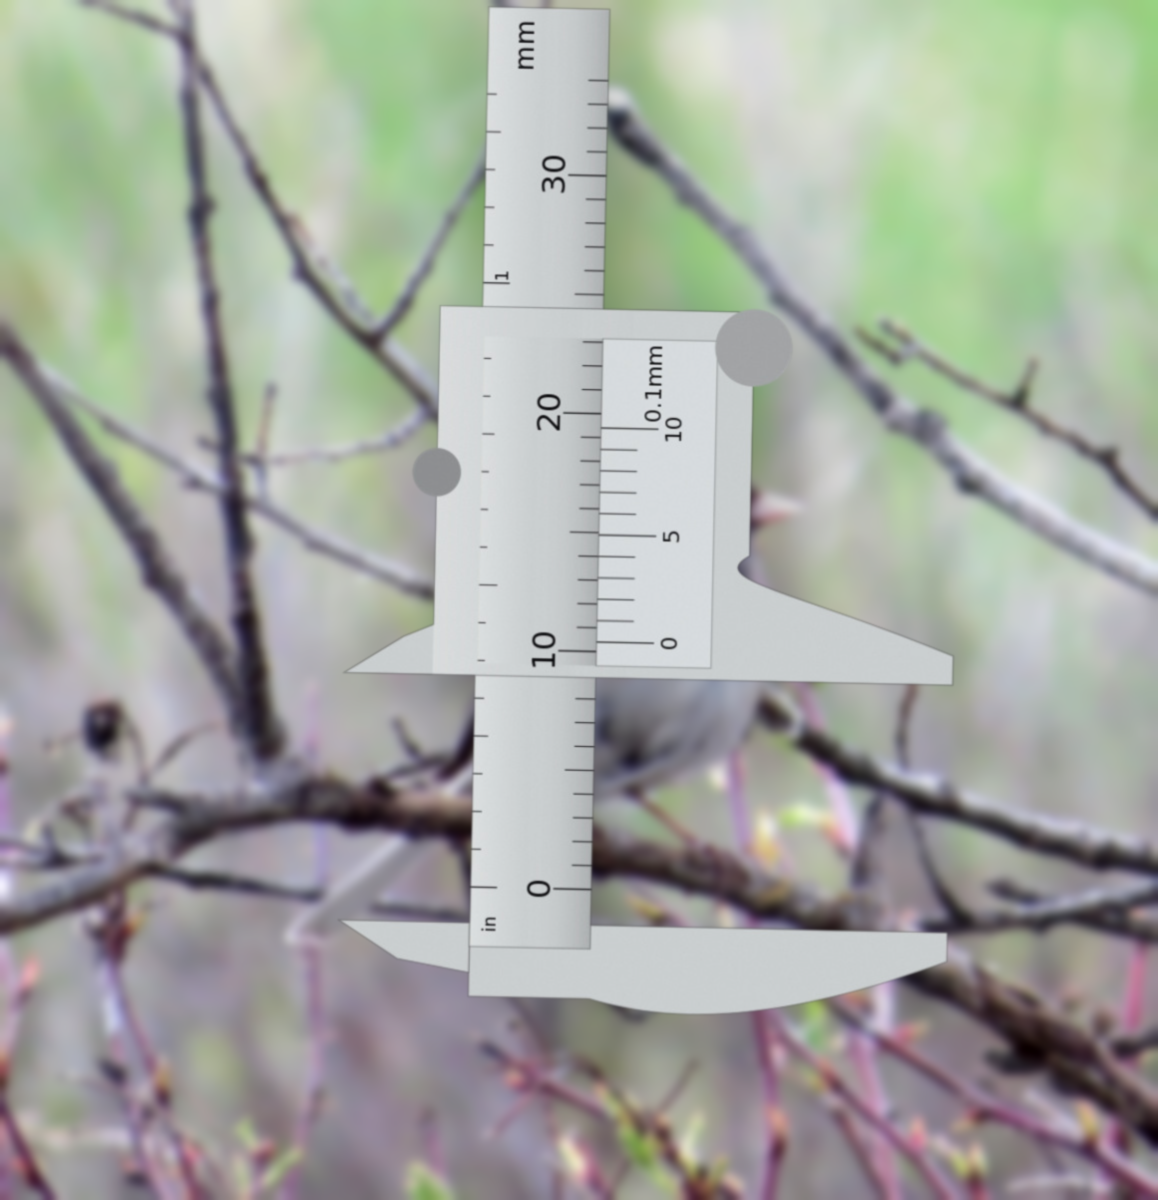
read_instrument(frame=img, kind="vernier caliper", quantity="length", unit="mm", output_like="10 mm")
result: 10.4 mm
